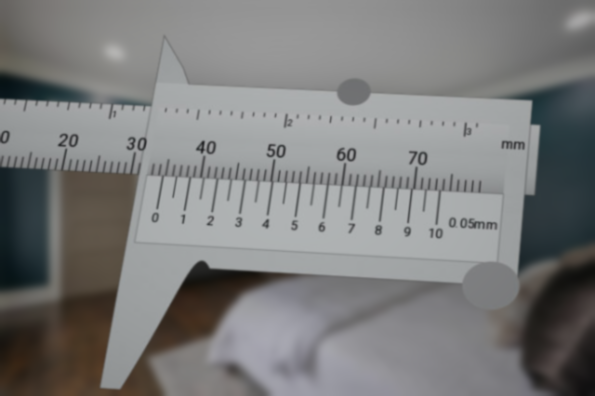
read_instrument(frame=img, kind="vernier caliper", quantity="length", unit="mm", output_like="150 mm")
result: 34.6 mm
